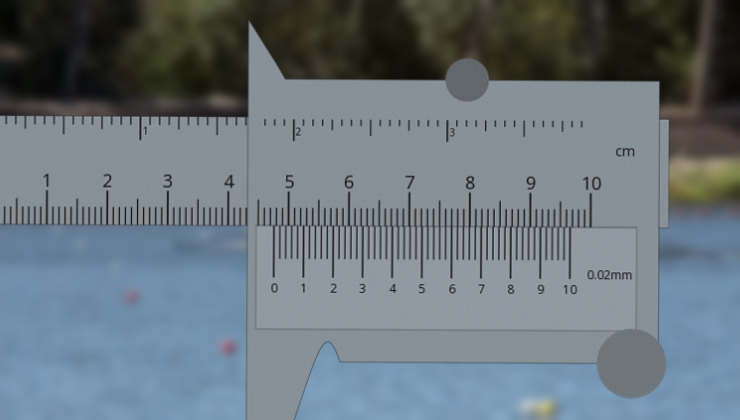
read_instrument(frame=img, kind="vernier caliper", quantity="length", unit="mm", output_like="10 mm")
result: 47.6 mm
